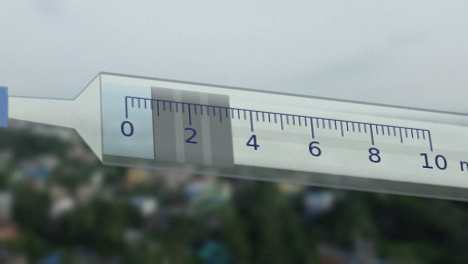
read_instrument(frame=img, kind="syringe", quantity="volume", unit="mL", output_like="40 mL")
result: 0.8 mL
